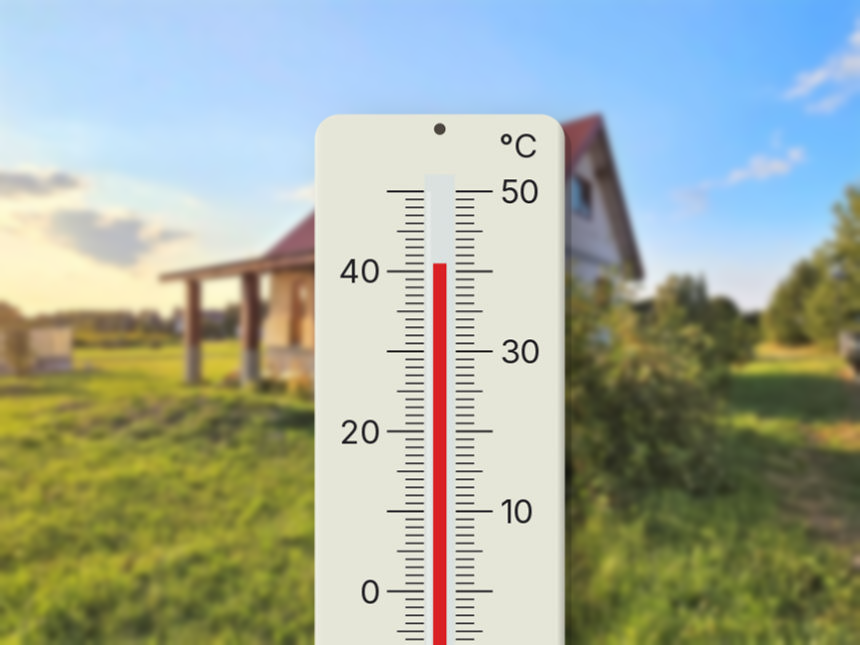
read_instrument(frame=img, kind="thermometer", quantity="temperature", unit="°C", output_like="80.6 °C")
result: 41 °C
